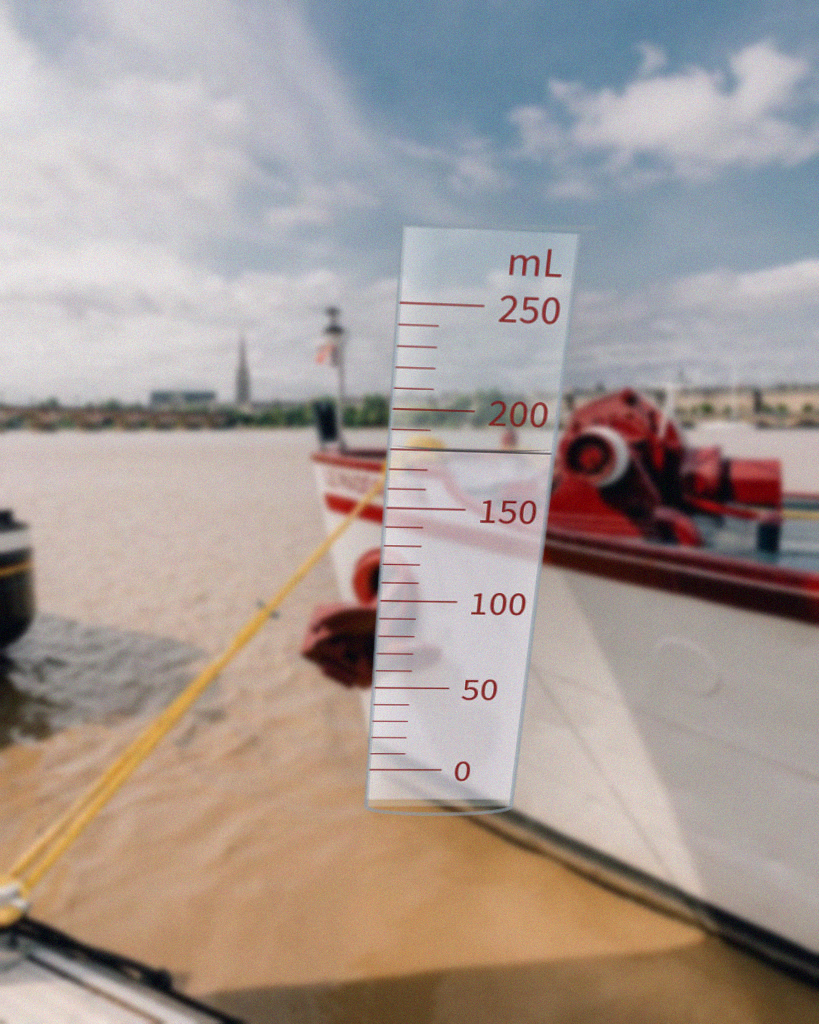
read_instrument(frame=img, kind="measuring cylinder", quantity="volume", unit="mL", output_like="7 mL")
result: 180 mL
